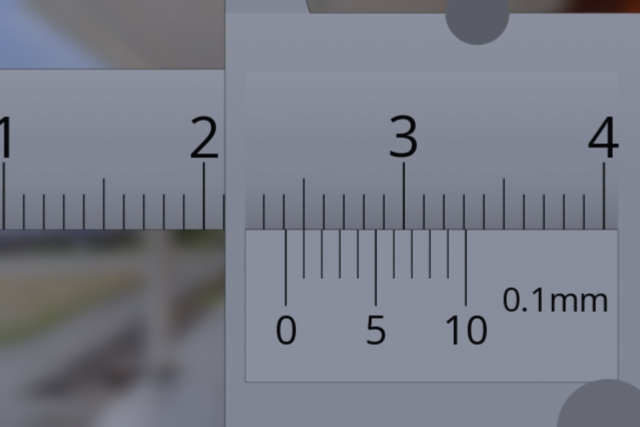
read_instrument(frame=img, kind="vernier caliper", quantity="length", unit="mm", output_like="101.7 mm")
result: 24.1 mm
